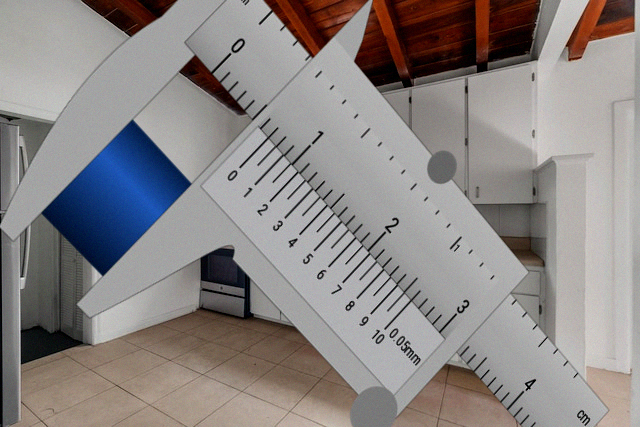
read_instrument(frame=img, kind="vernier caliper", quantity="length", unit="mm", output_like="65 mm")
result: 7.0 mm
